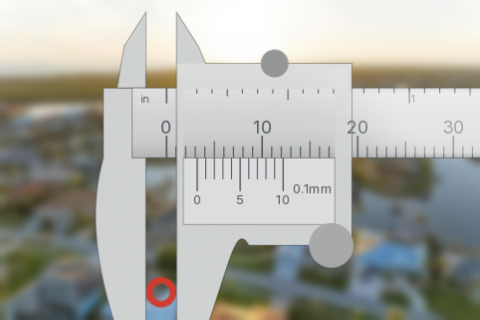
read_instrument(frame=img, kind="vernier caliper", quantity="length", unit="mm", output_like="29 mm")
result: 3.2 mm
